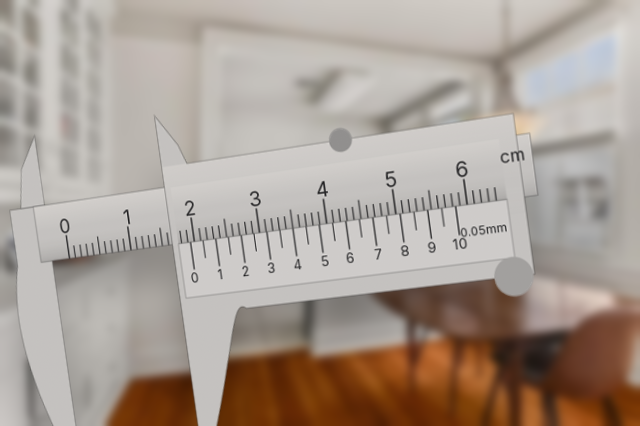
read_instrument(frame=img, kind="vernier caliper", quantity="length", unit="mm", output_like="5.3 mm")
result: 19.4 mm
